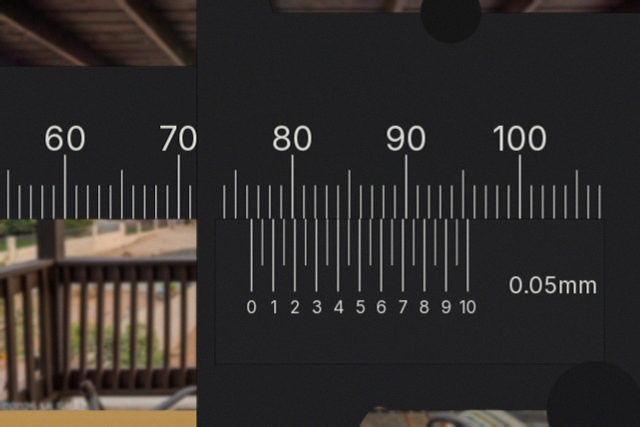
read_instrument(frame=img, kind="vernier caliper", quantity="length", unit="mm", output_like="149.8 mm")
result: 76.4 mm
